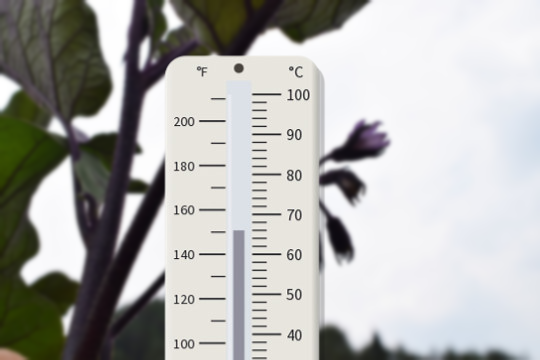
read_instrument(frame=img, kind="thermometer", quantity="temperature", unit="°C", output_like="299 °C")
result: 66 °C
